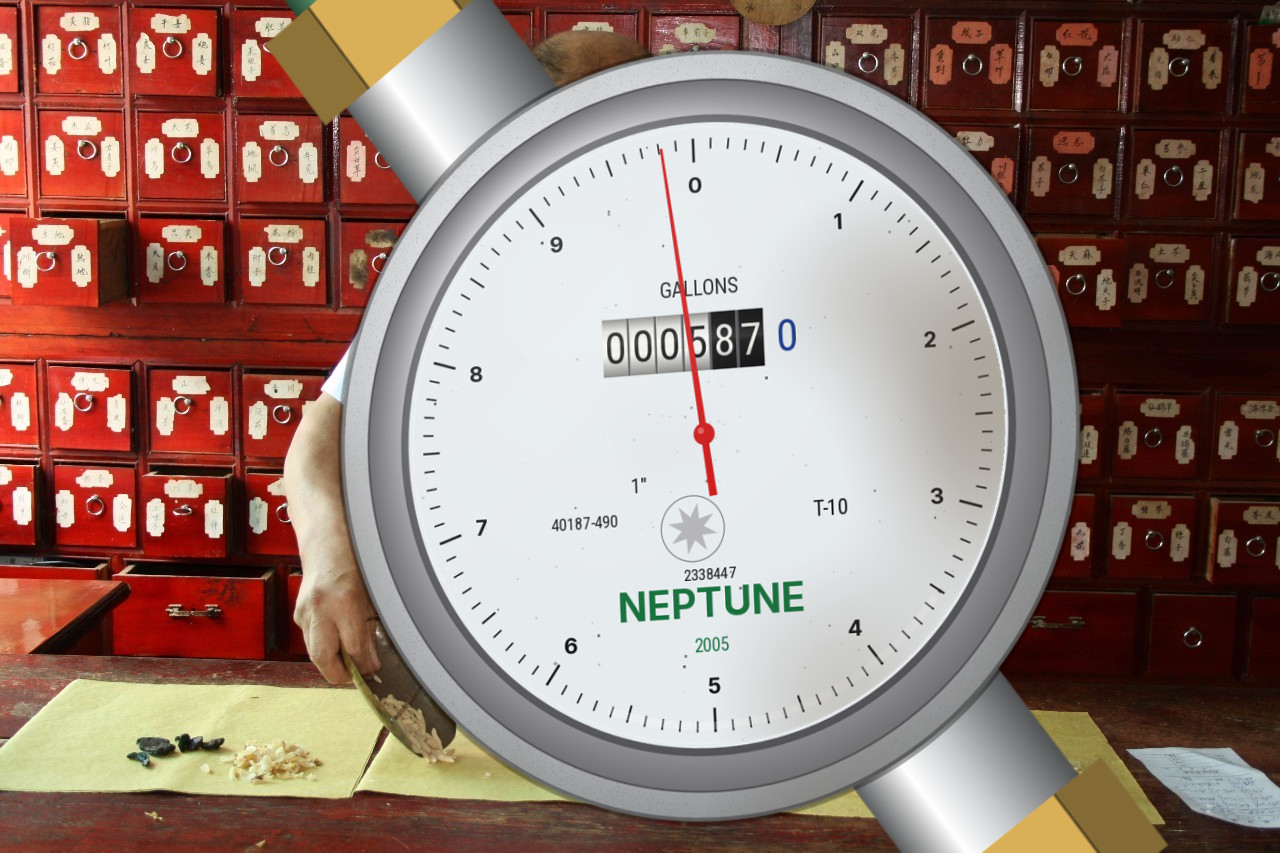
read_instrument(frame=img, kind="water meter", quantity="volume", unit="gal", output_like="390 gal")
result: 5869.8 gal
